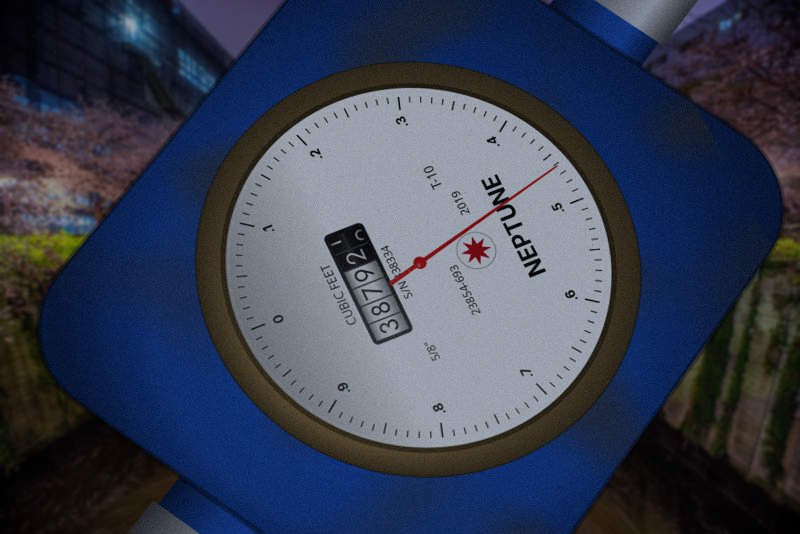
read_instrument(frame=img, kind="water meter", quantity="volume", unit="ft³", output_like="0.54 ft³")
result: 387921.46 ft³
